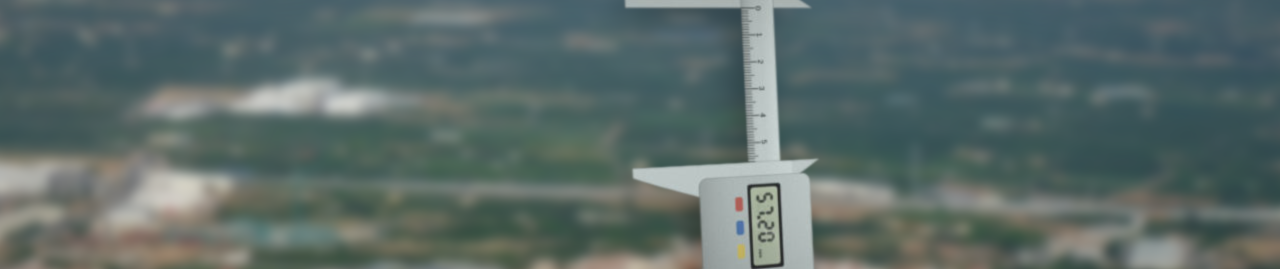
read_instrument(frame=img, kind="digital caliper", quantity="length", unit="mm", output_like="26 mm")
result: 57.20 mm
